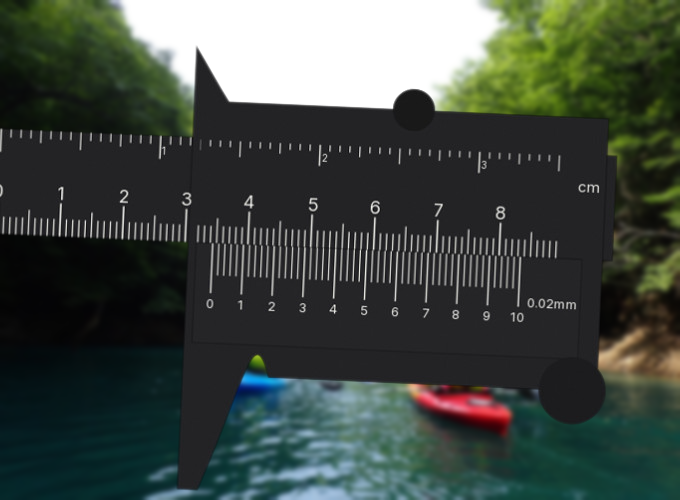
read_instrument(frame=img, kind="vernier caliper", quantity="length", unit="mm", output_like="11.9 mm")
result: 34.4 mm
